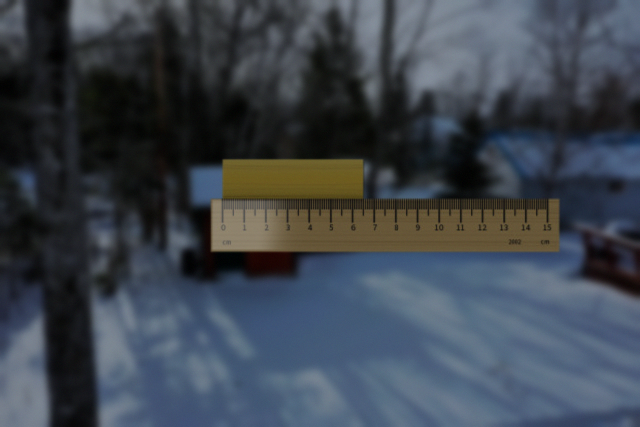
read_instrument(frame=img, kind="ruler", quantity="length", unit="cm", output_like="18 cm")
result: 6.5 cm
